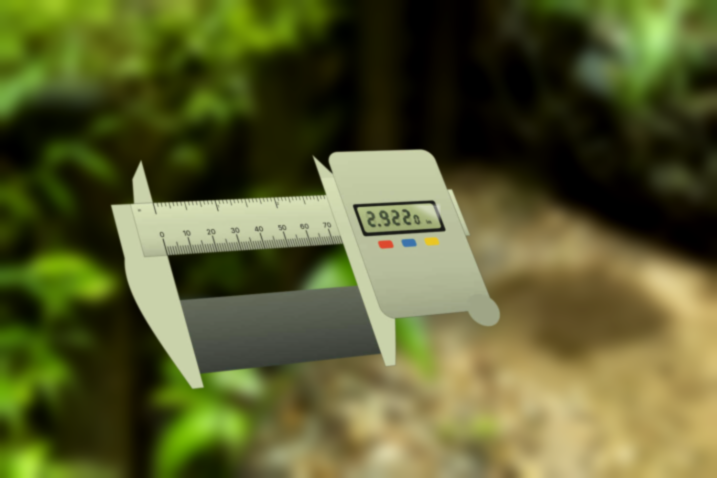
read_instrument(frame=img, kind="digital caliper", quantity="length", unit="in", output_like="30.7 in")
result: 2.9220 in
